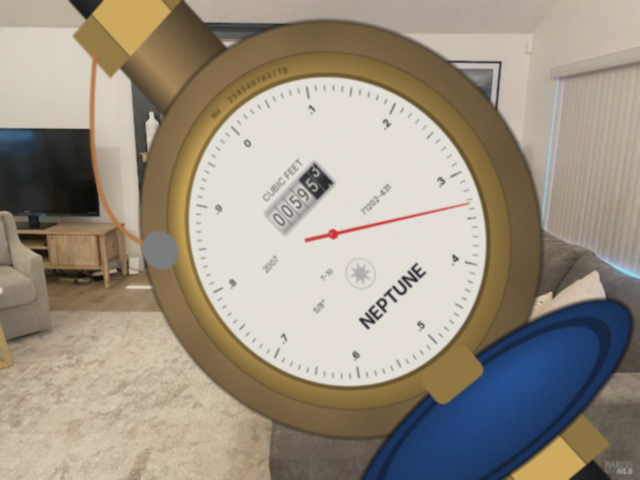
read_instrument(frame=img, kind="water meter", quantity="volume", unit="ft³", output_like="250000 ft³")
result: 5953.33 ft³
